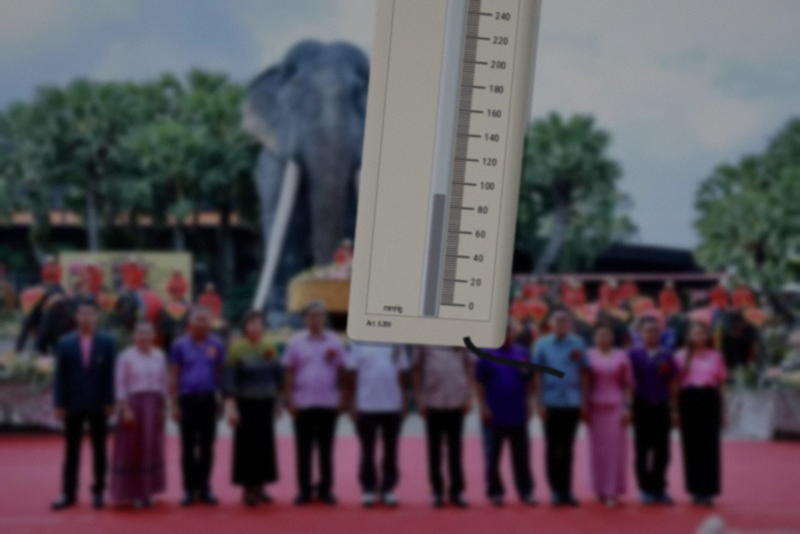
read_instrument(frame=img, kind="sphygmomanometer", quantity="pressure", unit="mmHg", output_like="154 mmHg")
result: 90 mmHg
